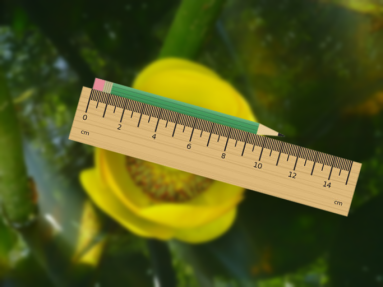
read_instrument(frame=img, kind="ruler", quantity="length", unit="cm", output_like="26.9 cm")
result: 11 cm
